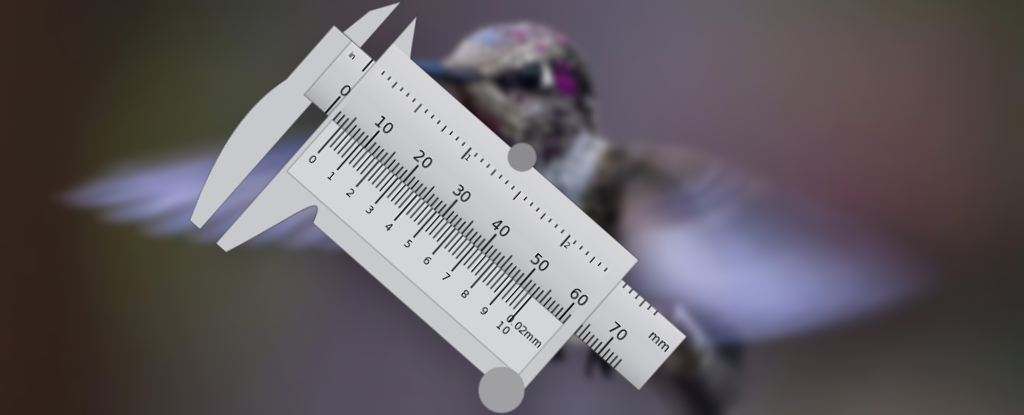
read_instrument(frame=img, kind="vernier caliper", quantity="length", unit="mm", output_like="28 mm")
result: 4.0 mm
